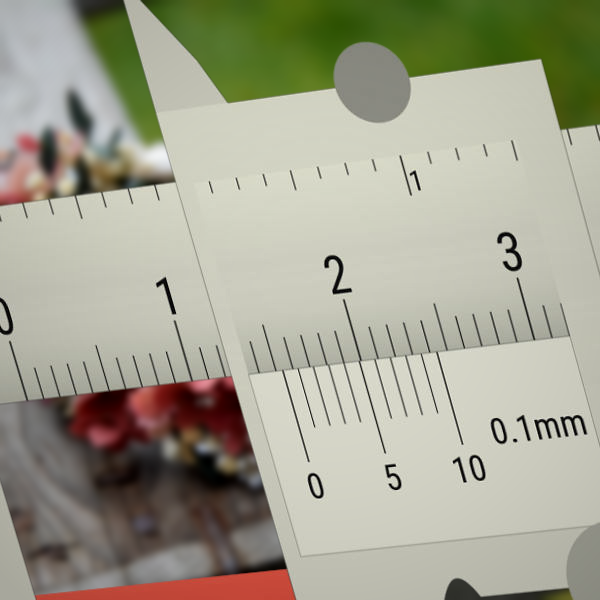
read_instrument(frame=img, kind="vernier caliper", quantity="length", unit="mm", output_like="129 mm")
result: 15.4 mm
